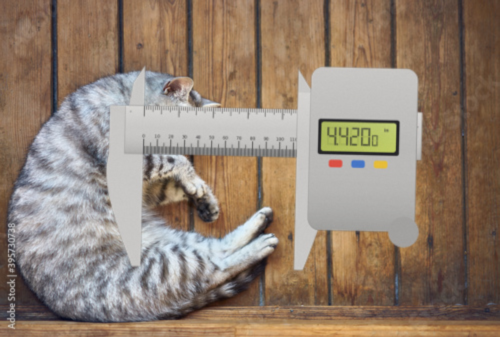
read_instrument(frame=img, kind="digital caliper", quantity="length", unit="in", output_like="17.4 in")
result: 4.4200 in
